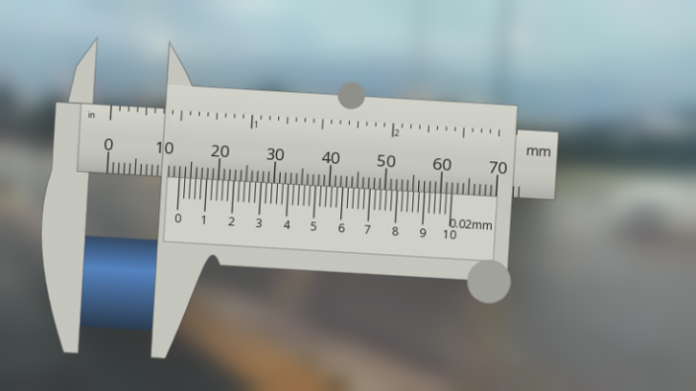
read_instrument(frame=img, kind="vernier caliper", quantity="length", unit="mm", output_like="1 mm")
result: 13.0 mm
